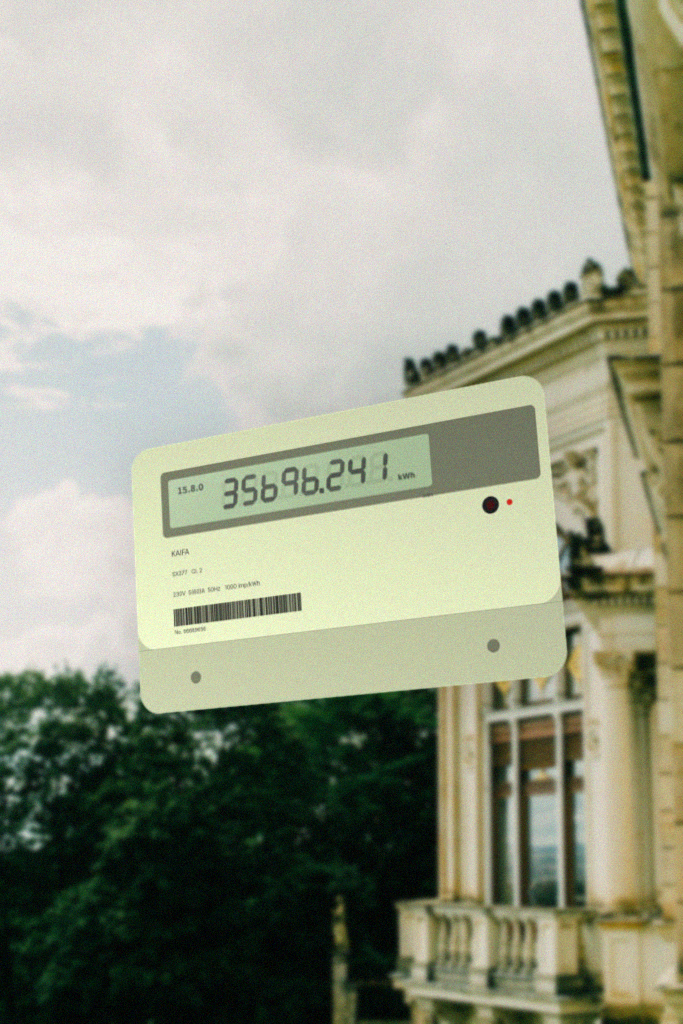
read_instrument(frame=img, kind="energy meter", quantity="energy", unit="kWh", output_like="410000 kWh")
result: 35696.241 kWh
